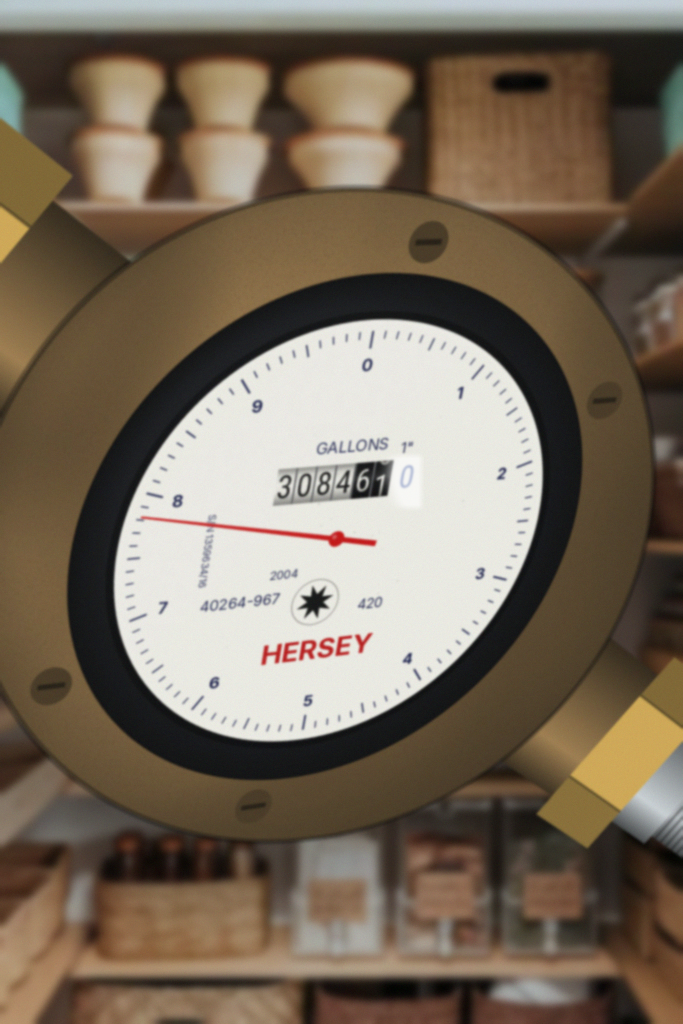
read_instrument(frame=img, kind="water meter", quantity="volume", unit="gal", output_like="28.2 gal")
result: 3084607.8 gal
